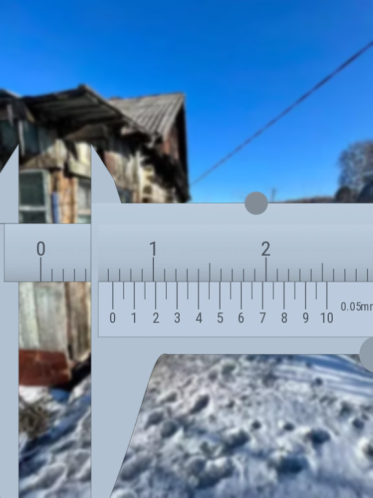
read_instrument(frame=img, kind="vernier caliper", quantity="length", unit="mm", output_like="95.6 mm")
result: 6.4 mm
